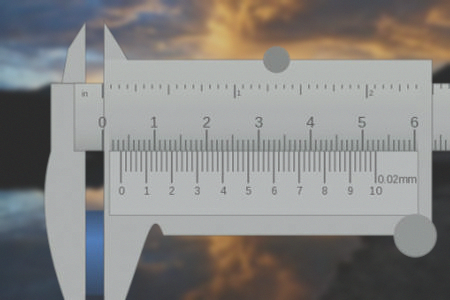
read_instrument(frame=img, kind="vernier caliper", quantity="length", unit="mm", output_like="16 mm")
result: 3.5 mm
